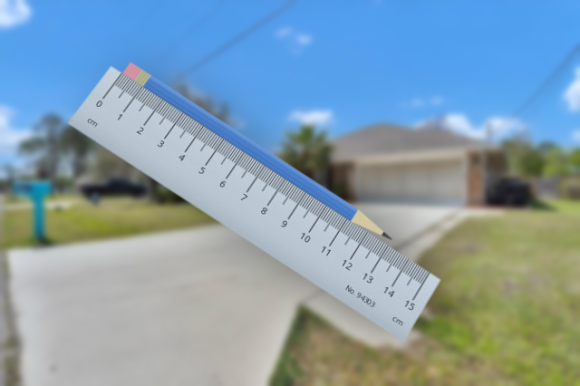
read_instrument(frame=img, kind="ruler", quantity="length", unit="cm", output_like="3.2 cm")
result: 13 cm
